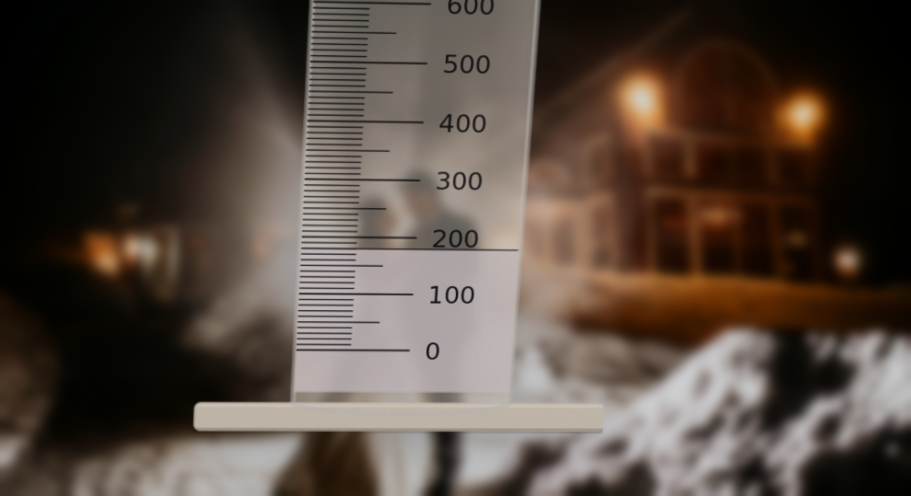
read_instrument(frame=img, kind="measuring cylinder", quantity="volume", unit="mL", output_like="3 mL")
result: 180 mL
